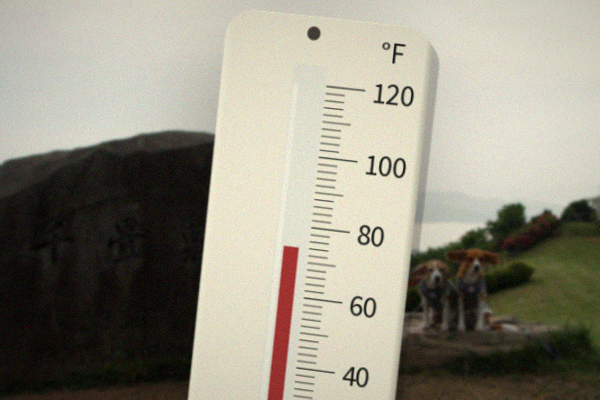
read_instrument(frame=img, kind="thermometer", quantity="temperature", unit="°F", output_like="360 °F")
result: 74 °F
